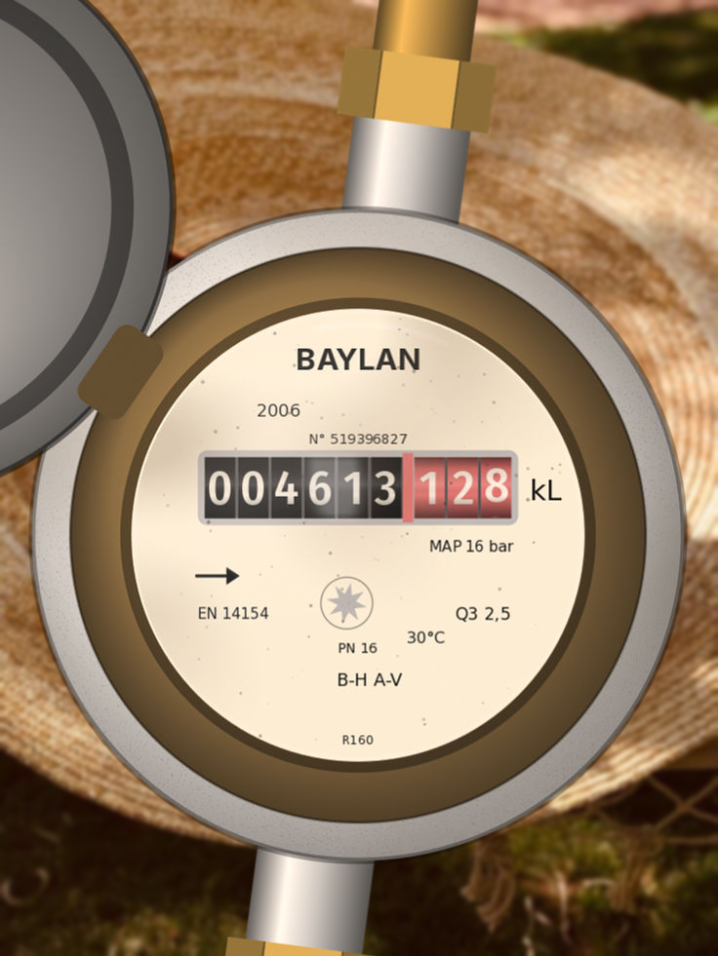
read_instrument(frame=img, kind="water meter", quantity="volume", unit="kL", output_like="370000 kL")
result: 4613.128 kL
